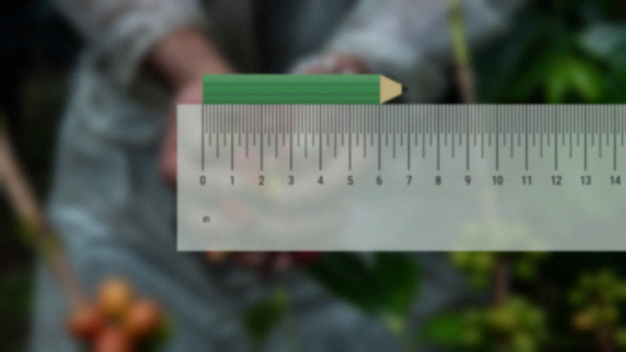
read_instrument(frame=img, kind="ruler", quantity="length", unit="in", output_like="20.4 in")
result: 7 in
